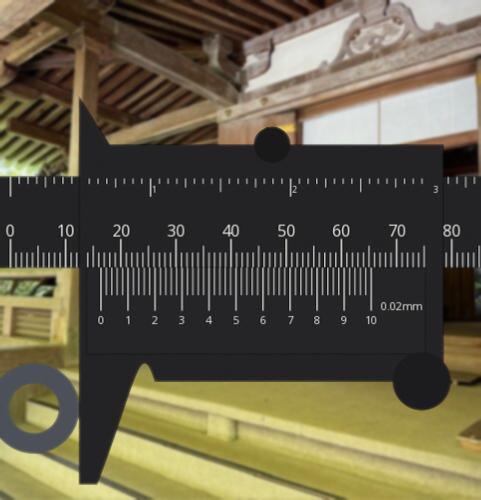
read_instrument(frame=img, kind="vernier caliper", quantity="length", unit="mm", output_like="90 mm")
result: 16.4 mm
